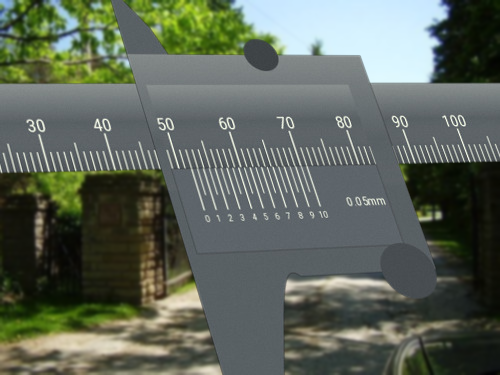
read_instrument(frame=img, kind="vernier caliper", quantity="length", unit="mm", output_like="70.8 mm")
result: 52.0 mm
